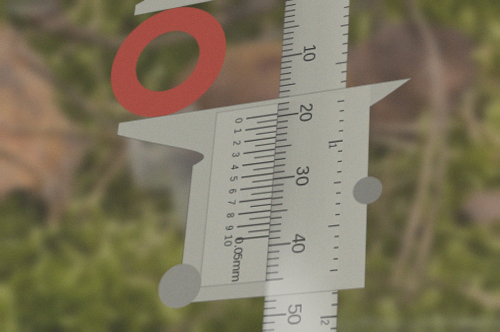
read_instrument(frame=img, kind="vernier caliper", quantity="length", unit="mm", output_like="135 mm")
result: 19.6 mm
